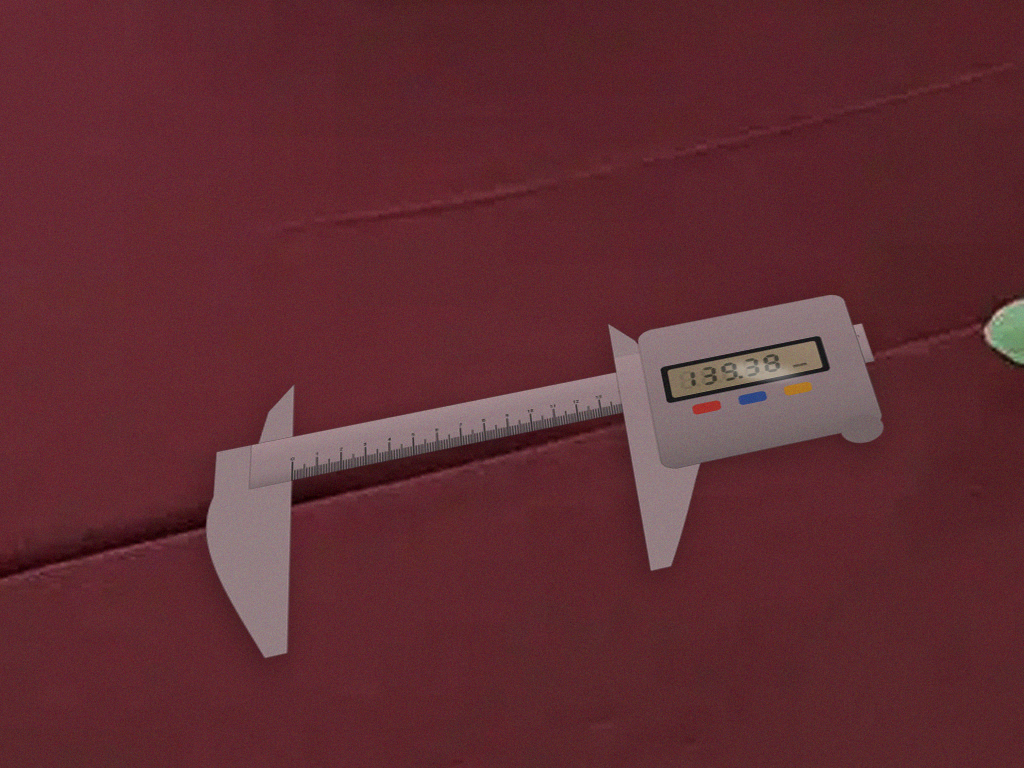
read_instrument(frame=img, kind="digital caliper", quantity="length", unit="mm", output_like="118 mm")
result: 139.38 mm
